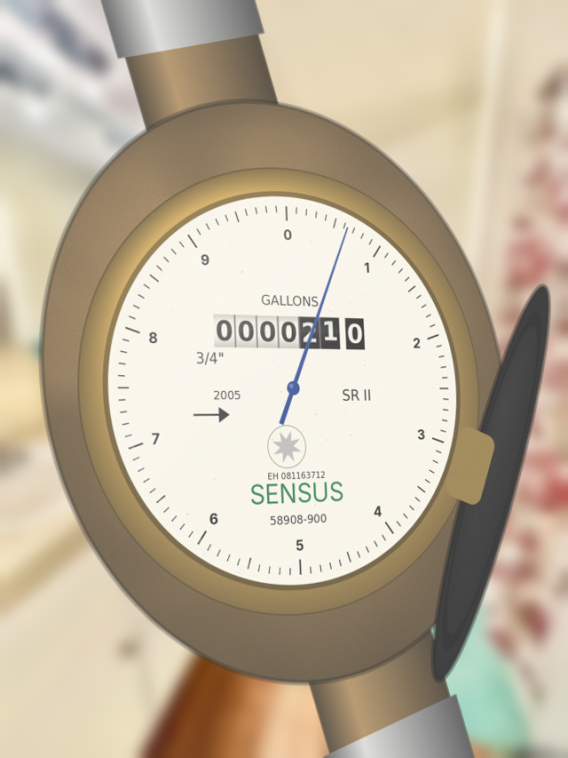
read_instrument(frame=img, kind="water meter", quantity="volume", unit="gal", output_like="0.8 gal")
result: 210.6 gal
